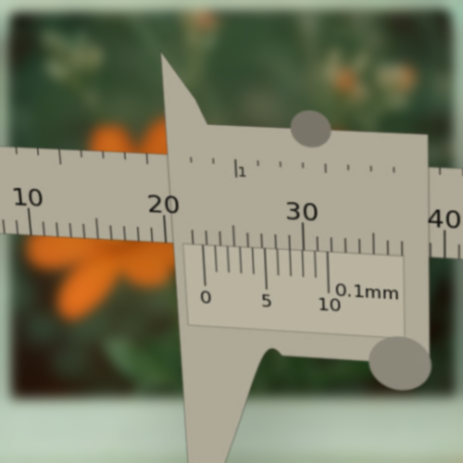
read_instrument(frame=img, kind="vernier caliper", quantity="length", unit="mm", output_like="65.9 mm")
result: 22.7 mm
